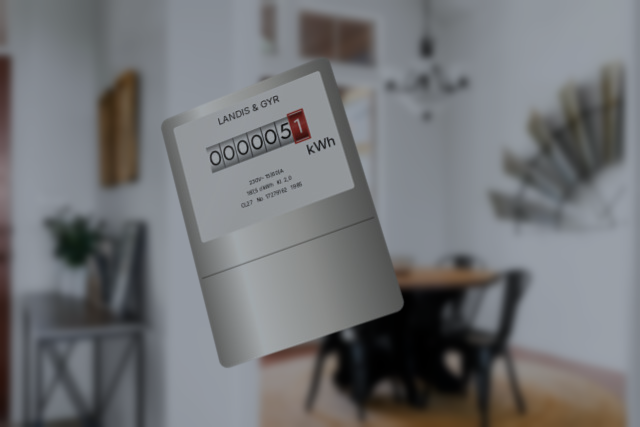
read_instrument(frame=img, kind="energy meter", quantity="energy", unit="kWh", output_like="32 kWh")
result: 5.1 kWh
